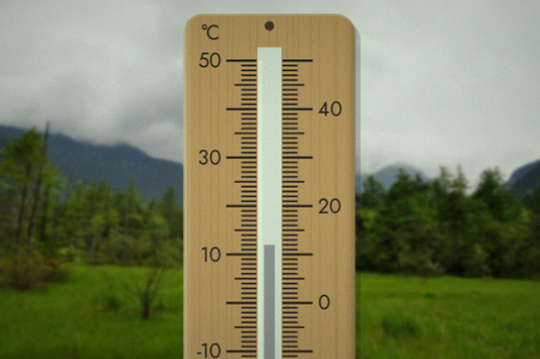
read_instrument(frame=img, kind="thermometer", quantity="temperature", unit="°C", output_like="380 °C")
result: 12 °C
